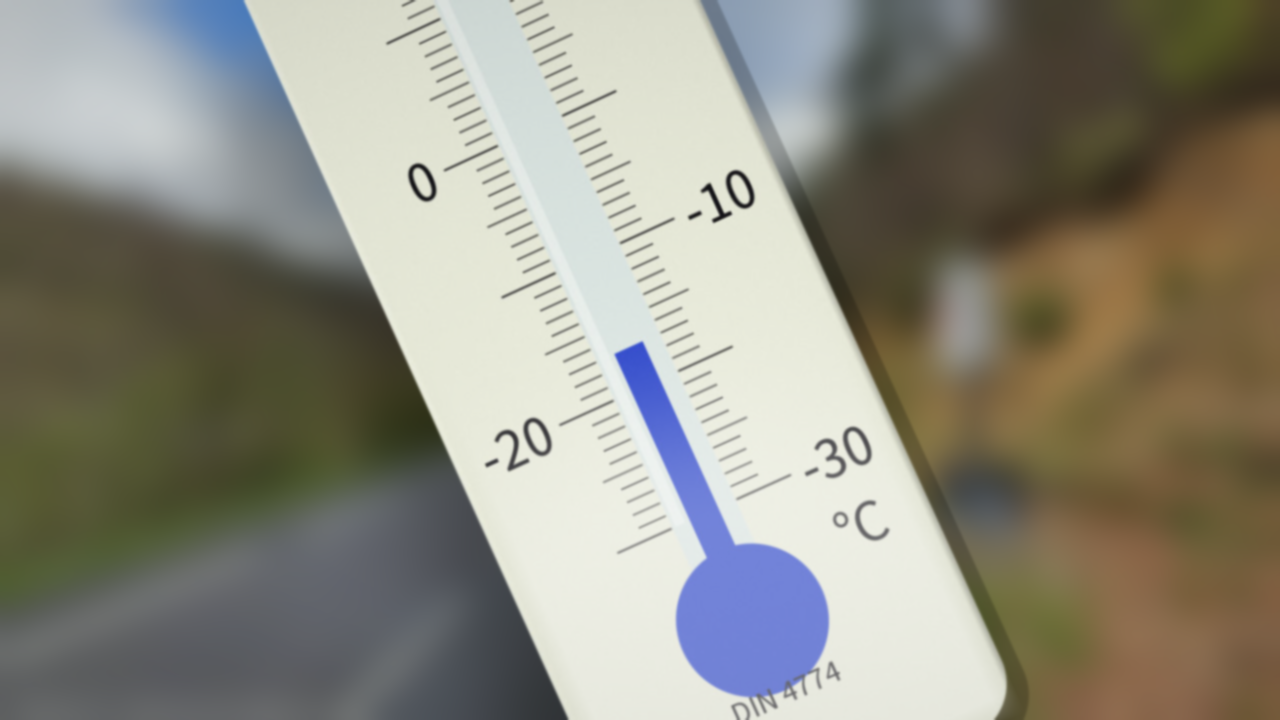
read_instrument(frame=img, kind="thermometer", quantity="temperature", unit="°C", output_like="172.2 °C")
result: -17 °C
